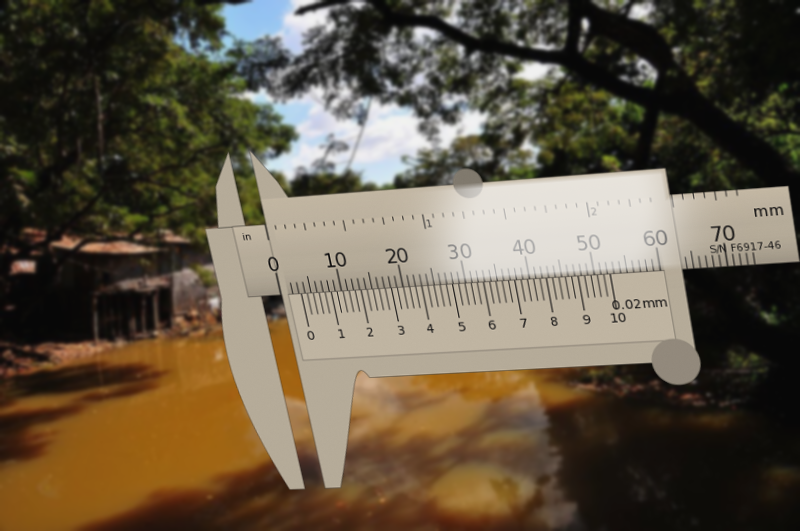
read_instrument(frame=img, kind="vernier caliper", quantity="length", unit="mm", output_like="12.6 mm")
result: 3.4 mm
